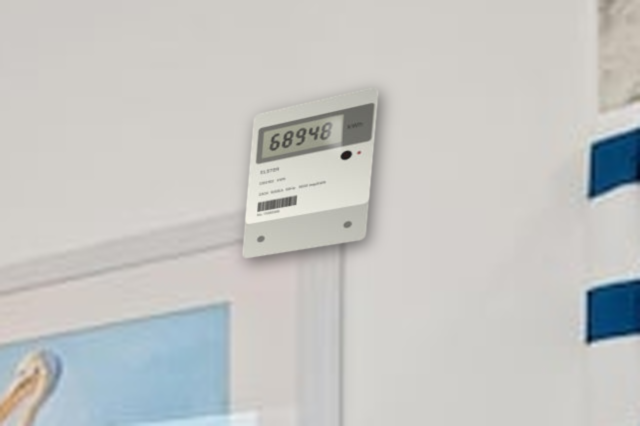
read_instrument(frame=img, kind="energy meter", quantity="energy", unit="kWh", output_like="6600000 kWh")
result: 68948 kWh
